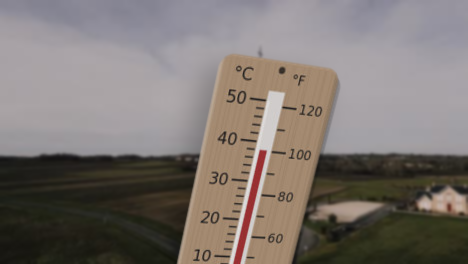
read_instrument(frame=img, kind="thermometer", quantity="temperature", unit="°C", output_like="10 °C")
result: 38 °C
